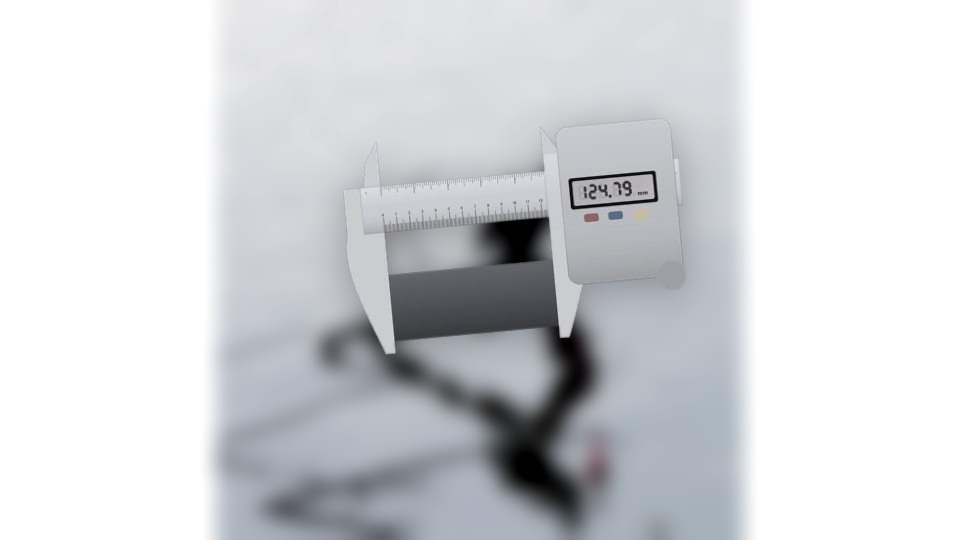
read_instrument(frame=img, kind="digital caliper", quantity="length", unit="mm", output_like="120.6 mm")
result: 124.79 mm
